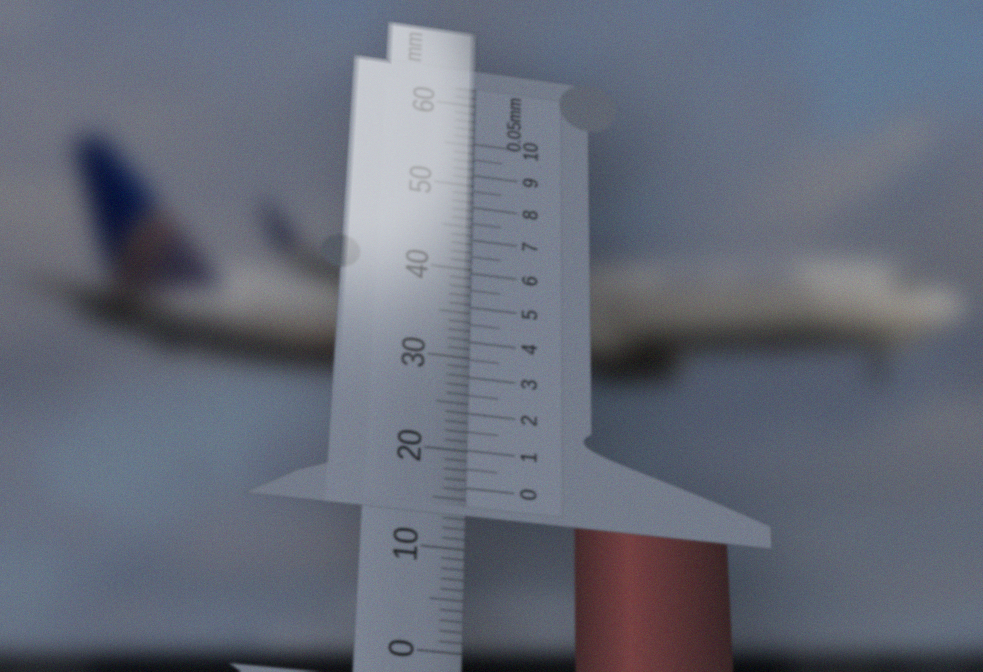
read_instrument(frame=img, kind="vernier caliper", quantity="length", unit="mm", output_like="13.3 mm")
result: 16.2 mm
